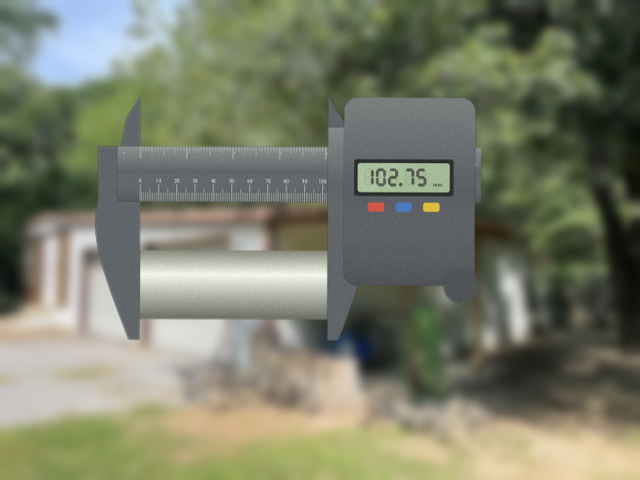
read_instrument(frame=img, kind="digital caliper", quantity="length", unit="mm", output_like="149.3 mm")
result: 102.75 mm
